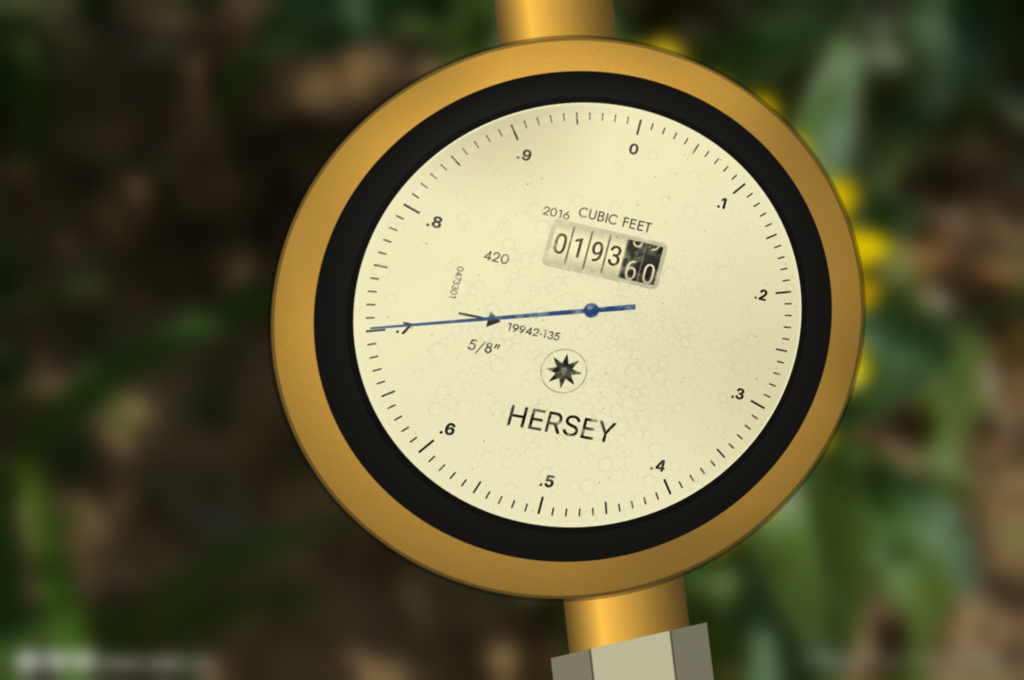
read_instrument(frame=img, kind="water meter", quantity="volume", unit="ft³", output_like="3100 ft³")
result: 19359.70 ft³
